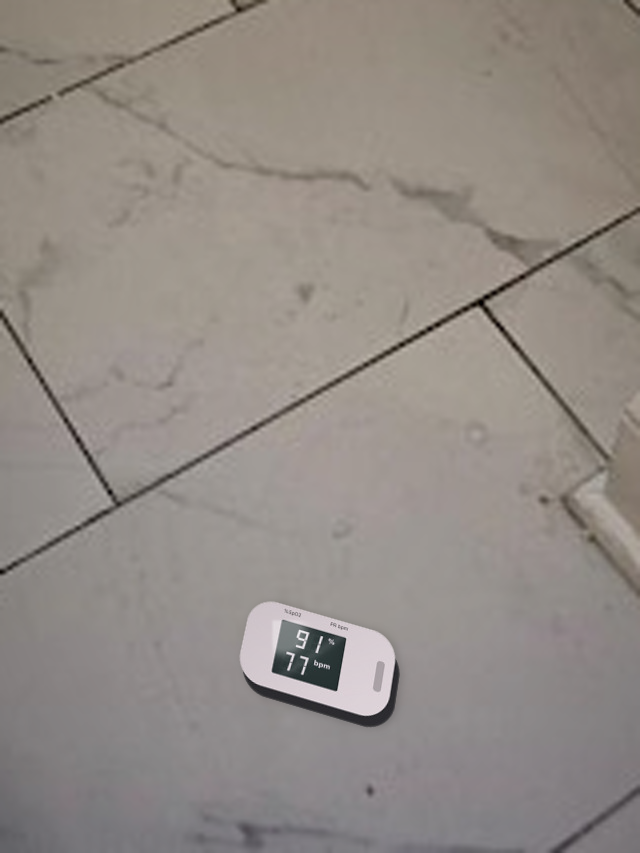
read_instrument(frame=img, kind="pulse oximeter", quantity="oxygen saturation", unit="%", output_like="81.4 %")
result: 91 %
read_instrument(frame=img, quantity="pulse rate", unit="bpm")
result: 77 bpm
